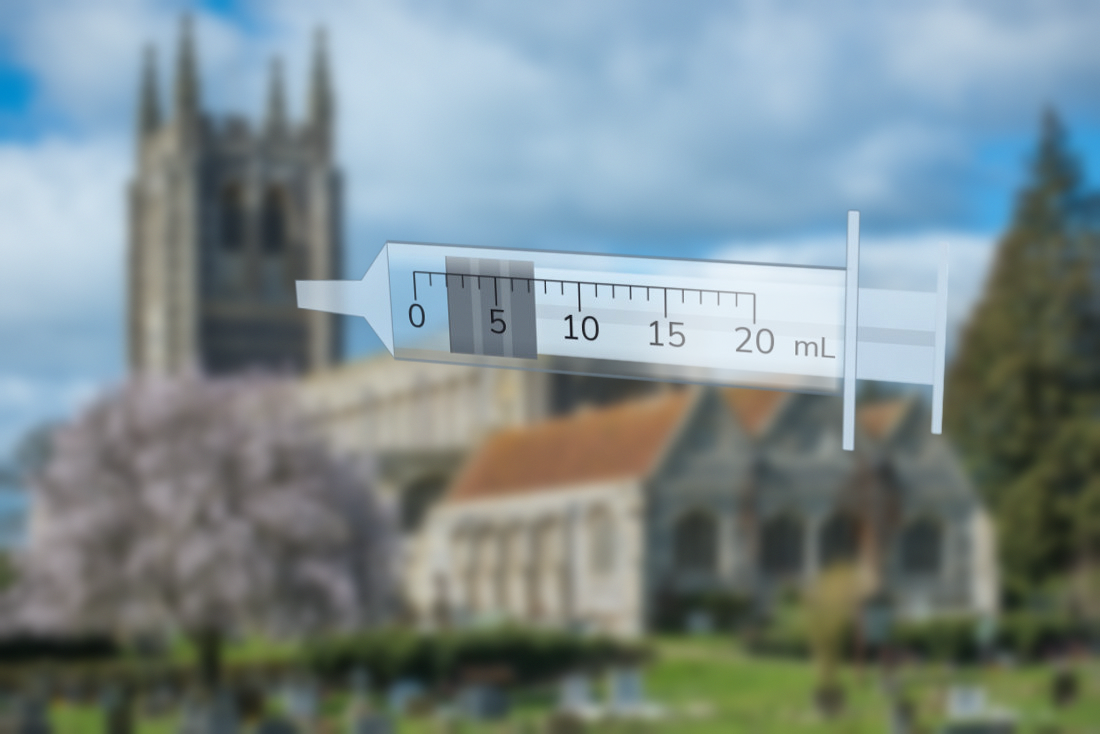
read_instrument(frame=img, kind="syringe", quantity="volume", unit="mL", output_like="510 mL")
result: 2 mL
